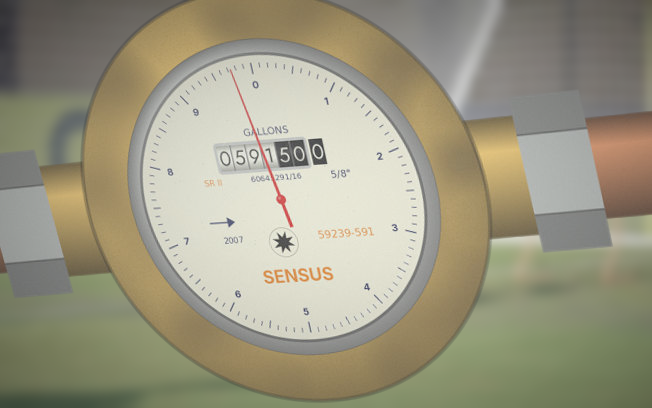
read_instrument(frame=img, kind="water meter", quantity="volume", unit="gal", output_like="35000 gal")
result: 591499.7 gal
